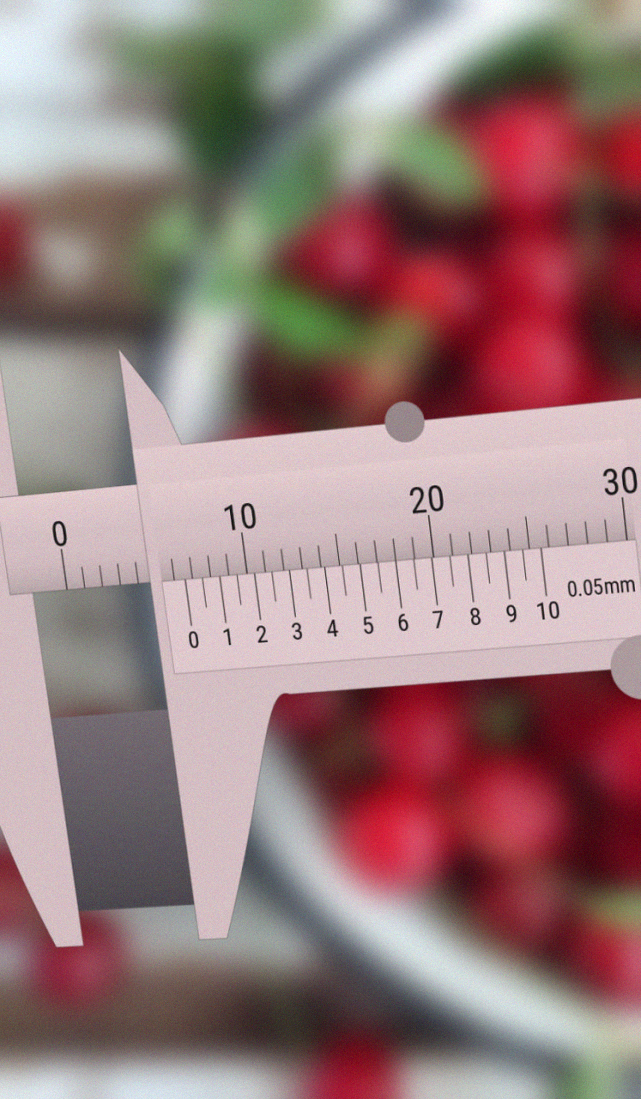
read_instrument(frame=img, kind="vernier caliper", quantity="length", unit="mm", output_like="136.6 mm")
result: 6.6 mm
